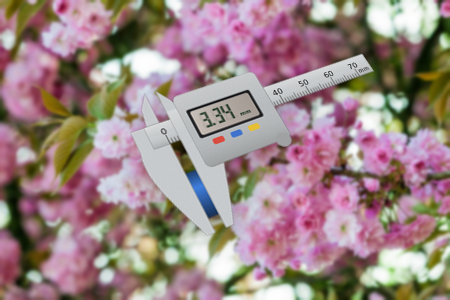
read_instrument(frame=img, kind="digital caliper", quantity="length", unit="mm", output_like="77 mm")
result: 3.34 mm
